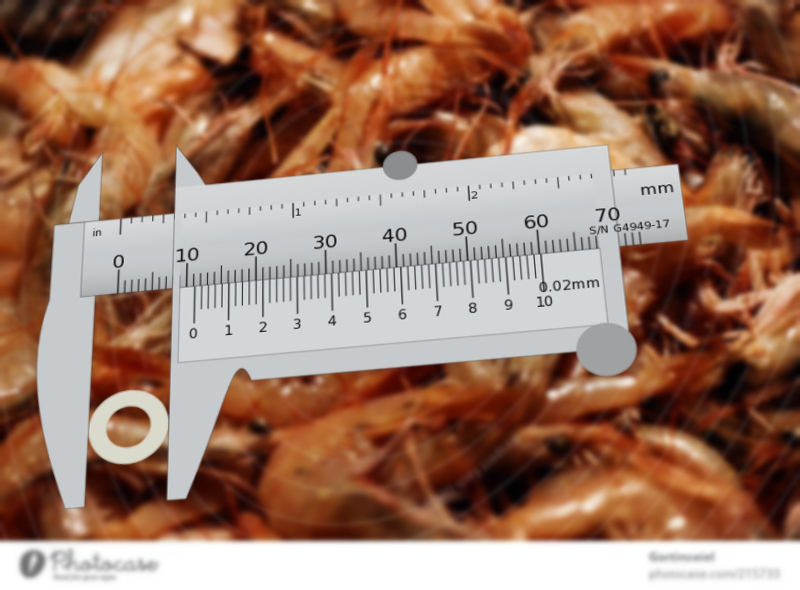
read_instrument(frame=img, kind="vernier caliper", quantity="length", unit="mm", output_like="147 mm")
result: 11.2 mm
